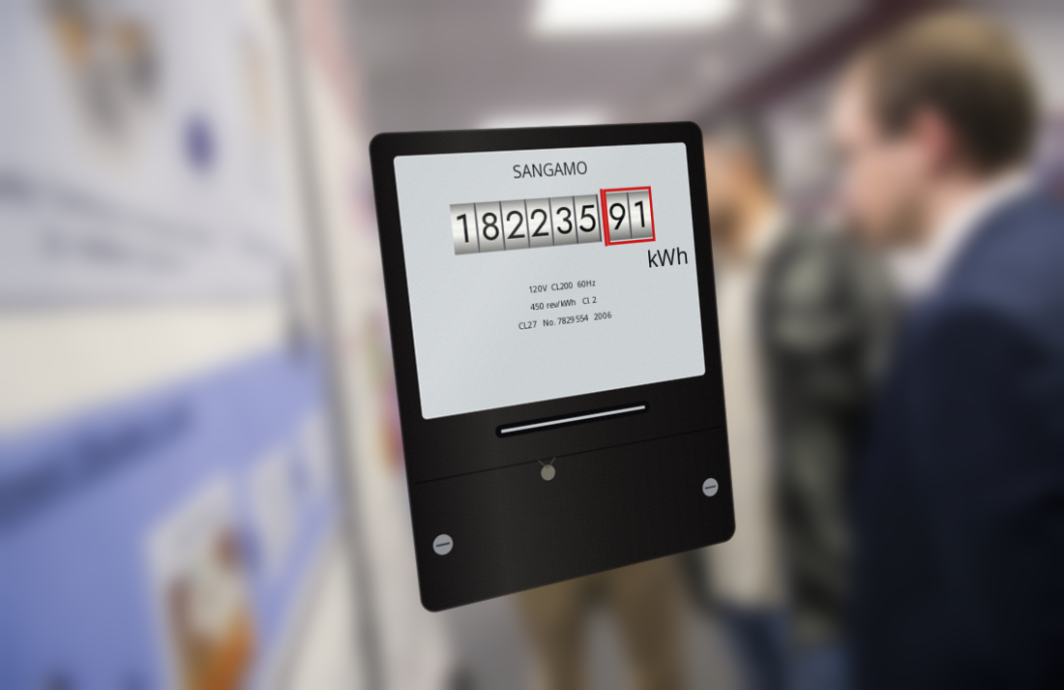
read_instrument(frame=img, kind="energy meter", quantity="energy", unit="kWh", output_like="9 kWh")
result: 182235.91 kWh
